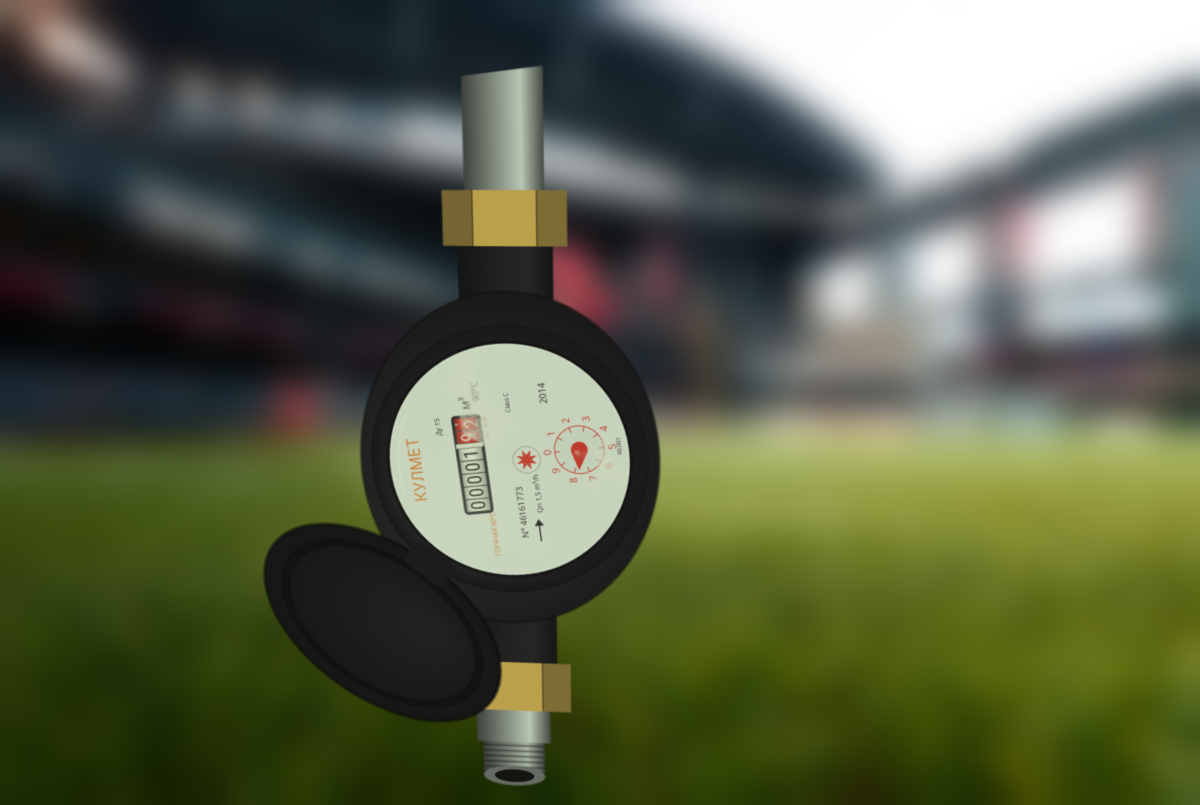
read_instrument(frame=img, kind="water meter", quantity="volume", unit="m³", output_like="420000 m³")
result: 1.917 m³
